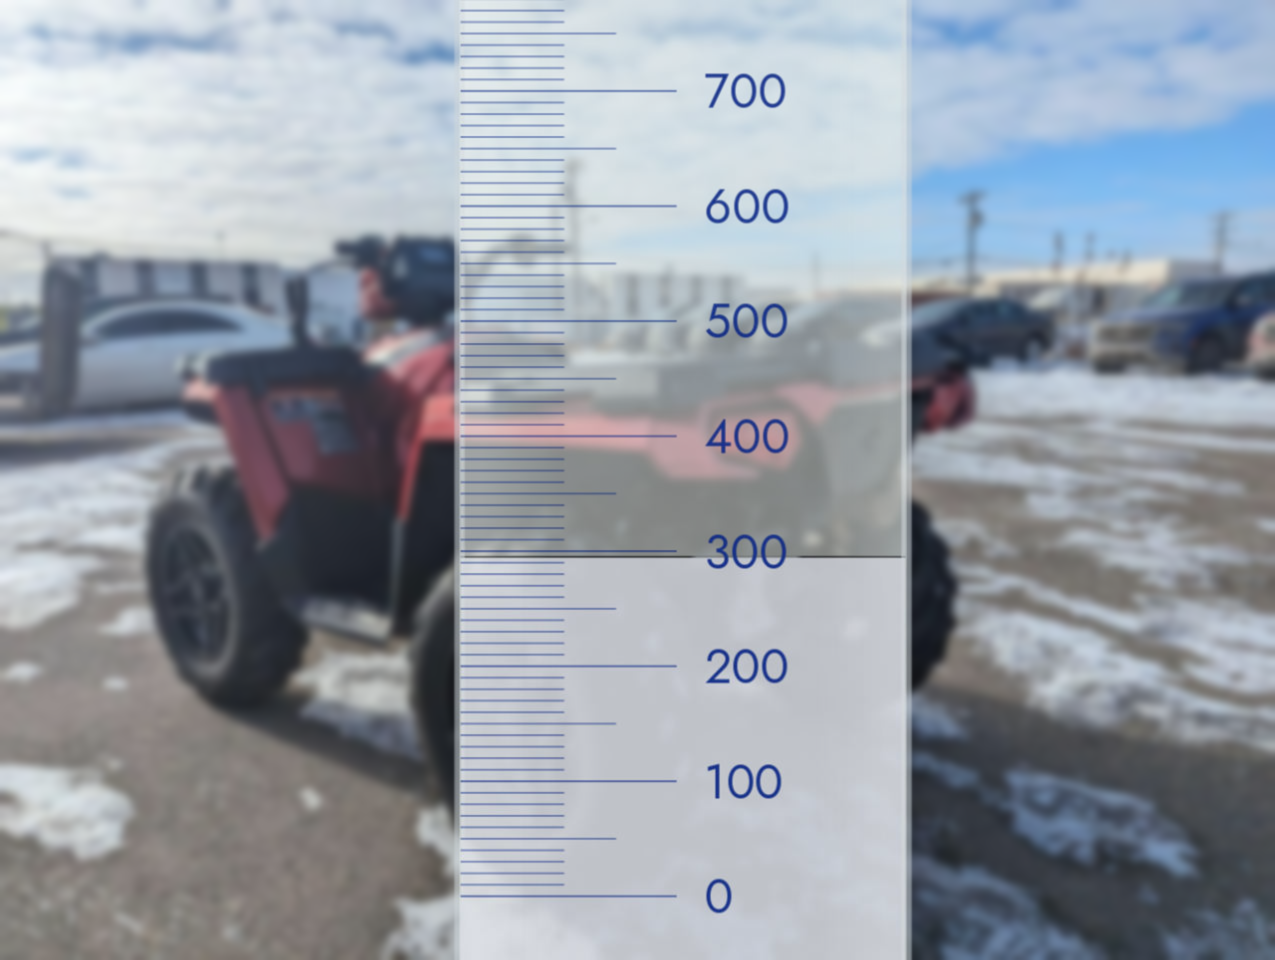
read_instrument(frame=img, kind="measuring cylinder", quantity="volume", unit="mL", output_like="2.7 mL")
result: 295 mL
